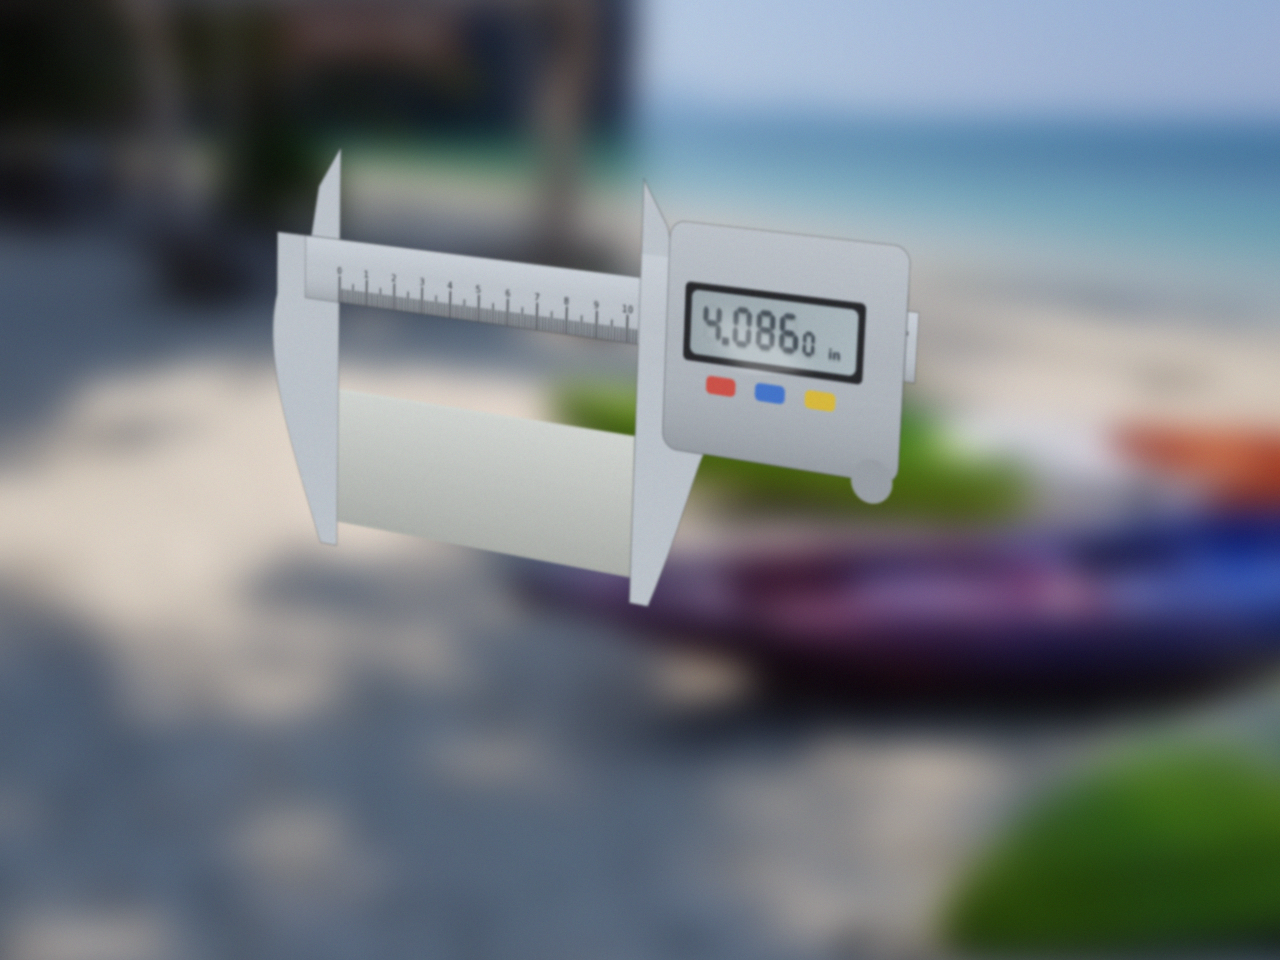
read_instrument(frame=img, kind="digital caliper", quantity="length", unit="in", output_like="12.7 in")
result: 4.0860 in
